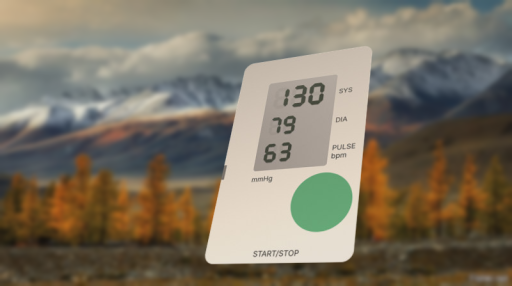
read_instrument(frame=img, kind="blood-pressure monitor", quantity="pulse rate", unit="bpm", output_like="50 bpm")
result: 63 bpm
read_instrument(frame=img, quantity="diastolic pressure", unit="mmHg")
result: 79 mmHg
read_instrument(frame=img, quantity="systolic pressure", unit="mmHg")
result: 130 mmHg
